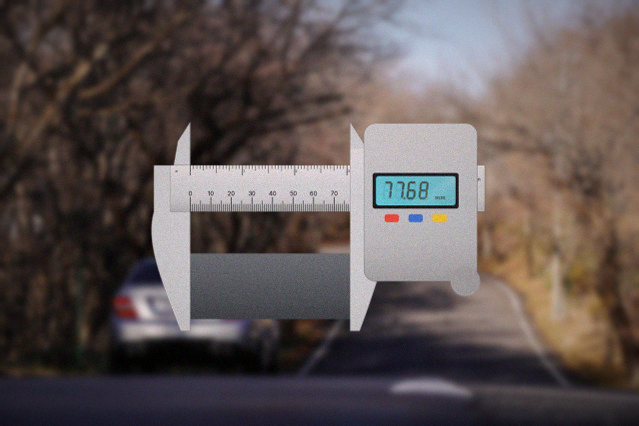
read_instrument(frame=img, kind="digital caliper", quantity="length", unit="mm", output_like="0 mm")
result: 77.68 mm
